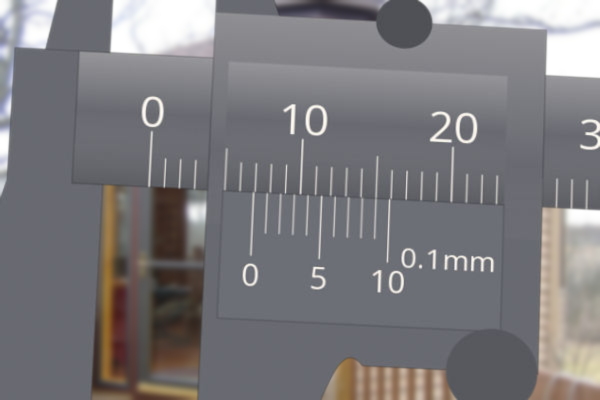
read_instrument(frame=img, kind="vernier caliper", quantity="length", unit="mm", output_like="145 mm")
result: 6.9 mm
